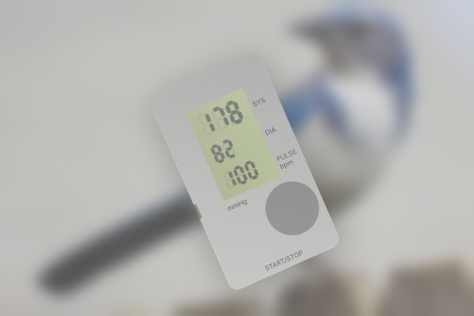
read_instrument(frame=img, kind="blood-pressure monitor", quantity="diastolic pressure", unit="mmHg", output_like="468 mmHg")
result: 82 mmHg
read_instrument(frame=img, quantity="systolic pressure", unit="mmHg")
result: 178 mmHg
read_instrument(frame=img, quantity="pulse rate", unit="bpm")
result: 100 bpm
